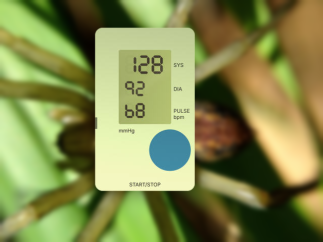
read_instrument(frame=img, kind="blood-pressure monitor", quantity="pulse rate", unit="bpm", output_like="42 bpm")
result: 68 bpm
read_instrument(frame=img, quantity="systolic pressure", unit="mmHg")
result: 128 mmHg
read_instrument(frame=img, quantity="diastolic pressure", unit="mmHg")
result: 92 mmHg
